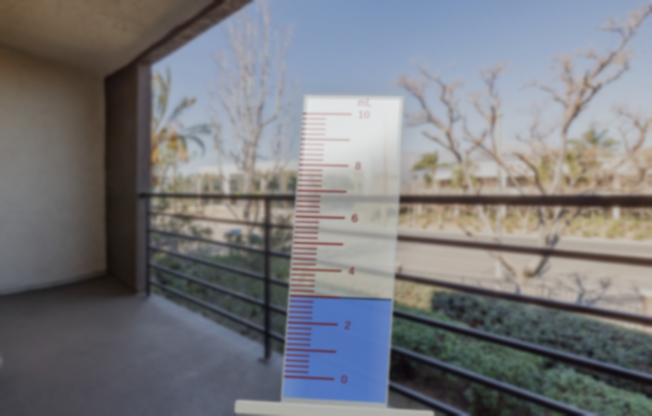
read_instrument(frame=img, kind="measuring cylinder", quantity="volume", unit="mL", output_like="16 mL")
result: 3 mL
